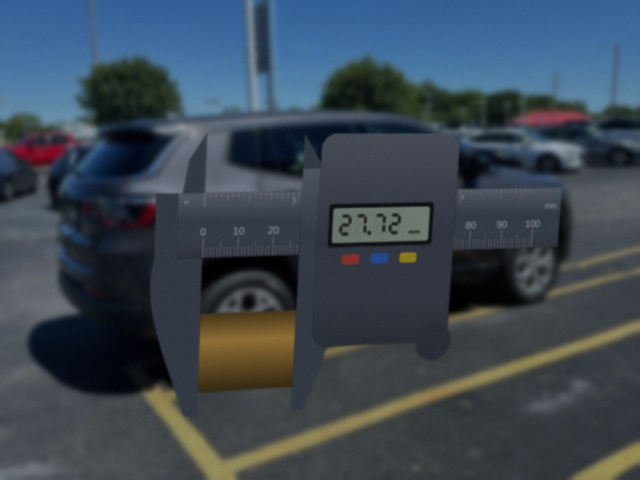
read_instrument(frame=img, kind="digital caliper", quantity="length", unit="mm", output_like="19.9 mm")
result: 27.72 mm
